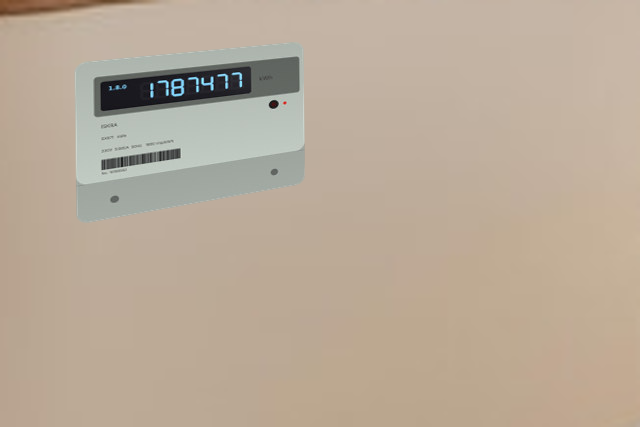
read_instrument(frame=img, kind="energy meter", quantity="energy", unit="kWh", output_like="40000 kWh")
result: 1787477 kWh
